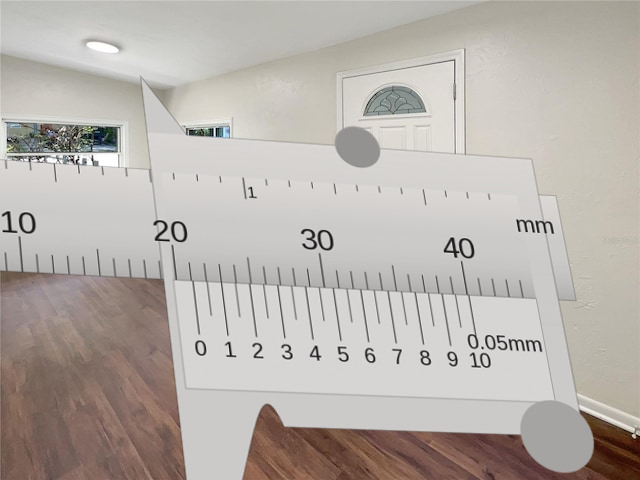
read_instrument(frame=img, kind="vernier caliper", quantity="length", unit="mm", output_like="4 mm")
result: 21.1 mm
